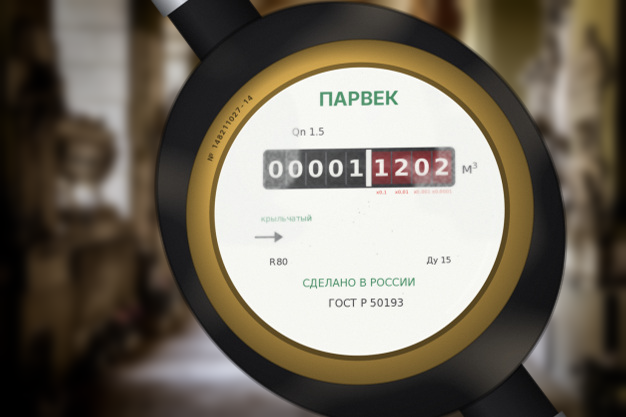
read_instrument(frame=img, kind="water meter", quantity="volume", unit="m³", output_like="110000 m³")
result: 1.1202 m³
